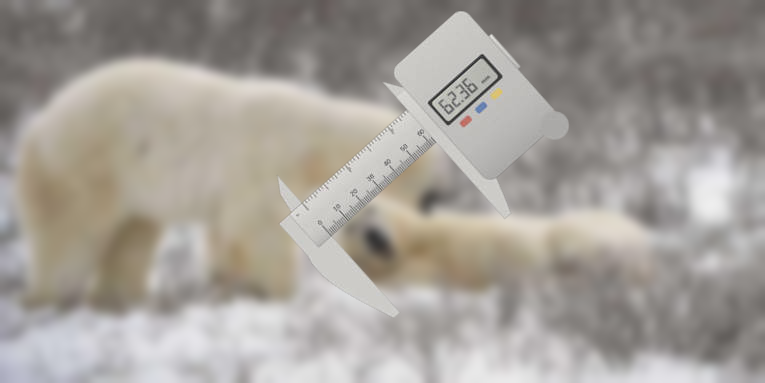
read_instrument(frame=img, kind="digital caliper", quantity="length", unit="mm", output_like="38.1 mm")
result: 62.36 mm
